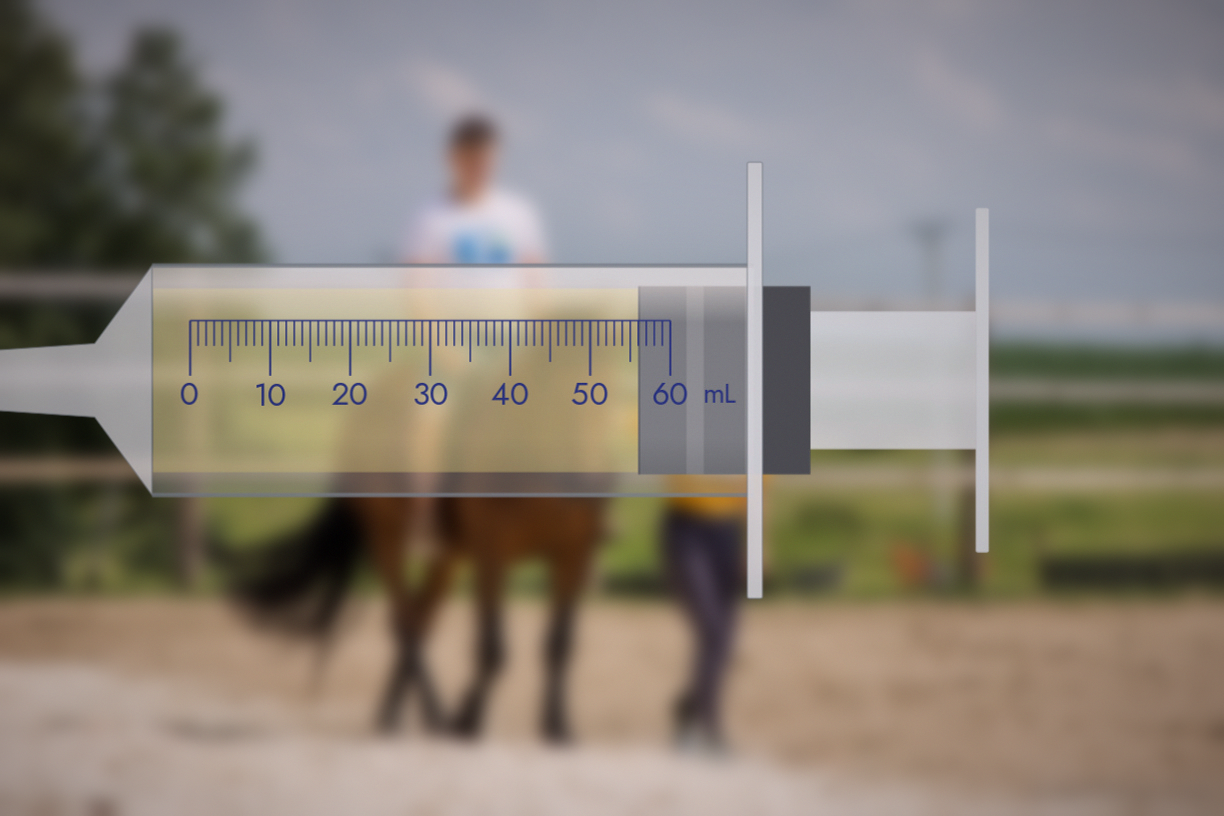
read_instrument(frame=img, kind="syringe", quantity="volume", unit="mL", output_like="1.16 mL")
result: 56 mL
